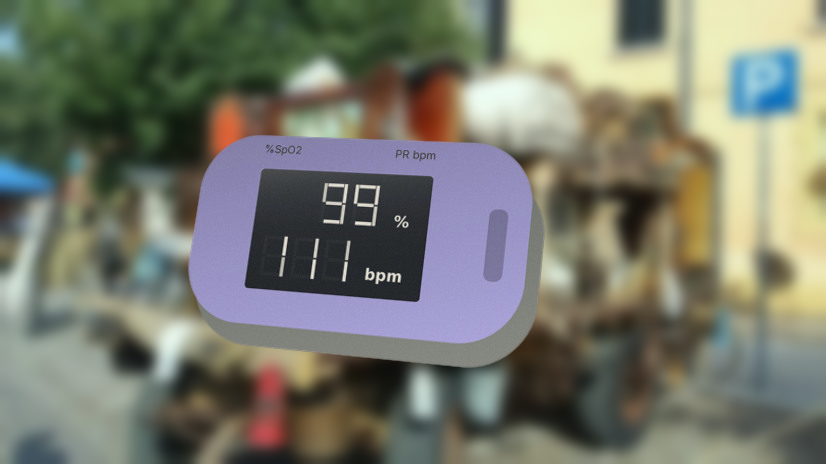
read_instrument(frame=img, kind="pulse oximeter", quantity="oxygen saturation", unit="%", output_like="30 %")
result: 99 %
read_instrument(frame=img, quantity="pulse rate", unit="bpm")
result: 111 bpm
